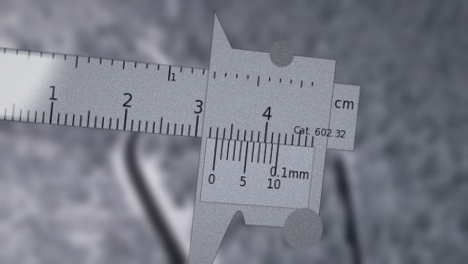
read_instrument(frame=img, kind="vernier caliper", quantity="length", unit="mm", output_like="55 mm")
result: 33.0 mm
